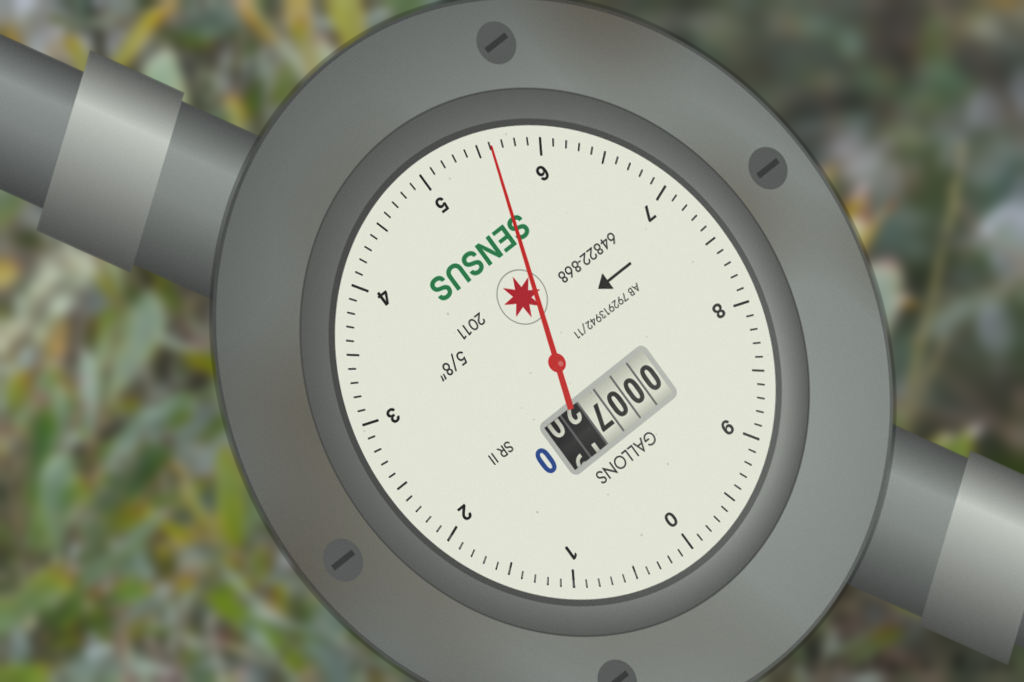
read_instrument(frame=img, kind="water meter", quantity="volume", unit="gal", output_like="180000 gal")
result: 7195.6 gal
